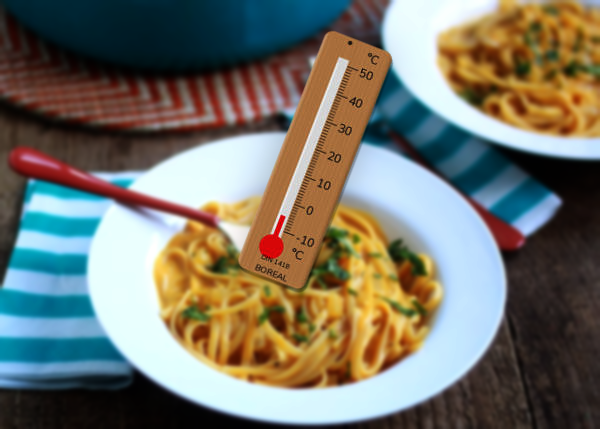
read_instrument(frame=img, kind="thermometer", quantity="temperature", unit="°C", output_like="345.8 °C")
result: -5 °C
